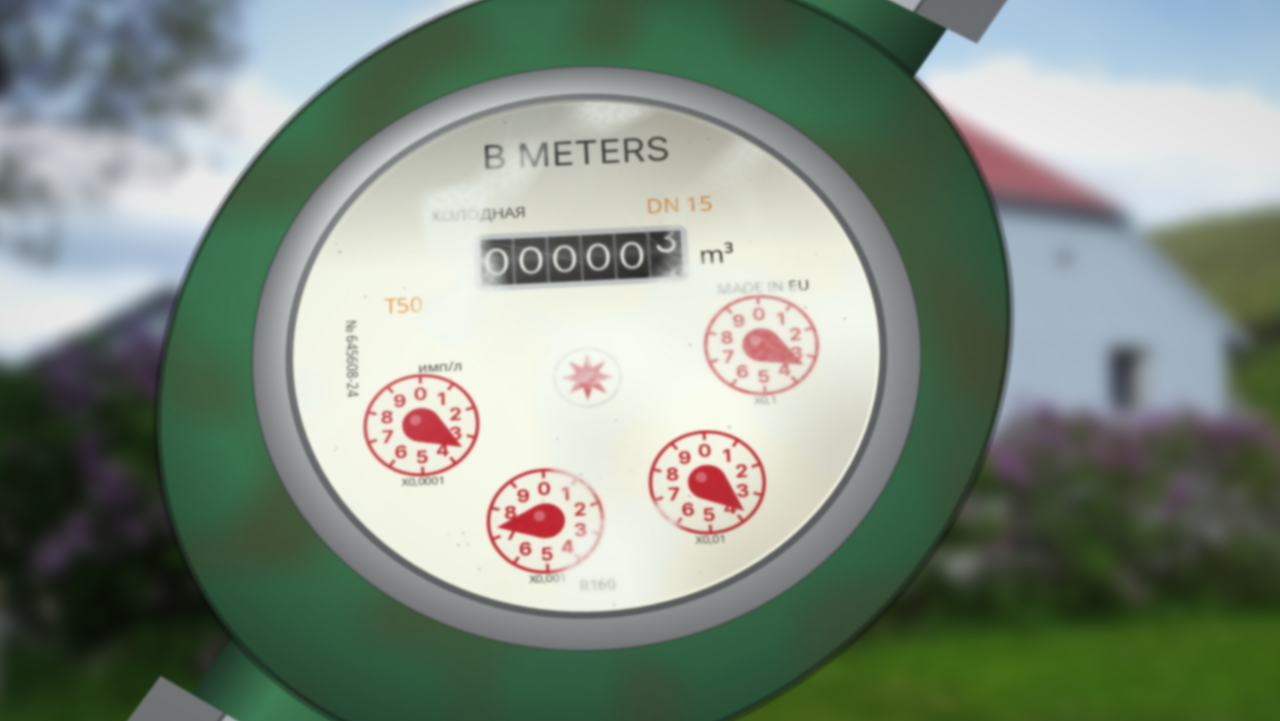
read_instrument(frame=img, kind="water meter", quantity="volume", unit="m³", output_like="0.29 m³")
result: 3.3373 m³
